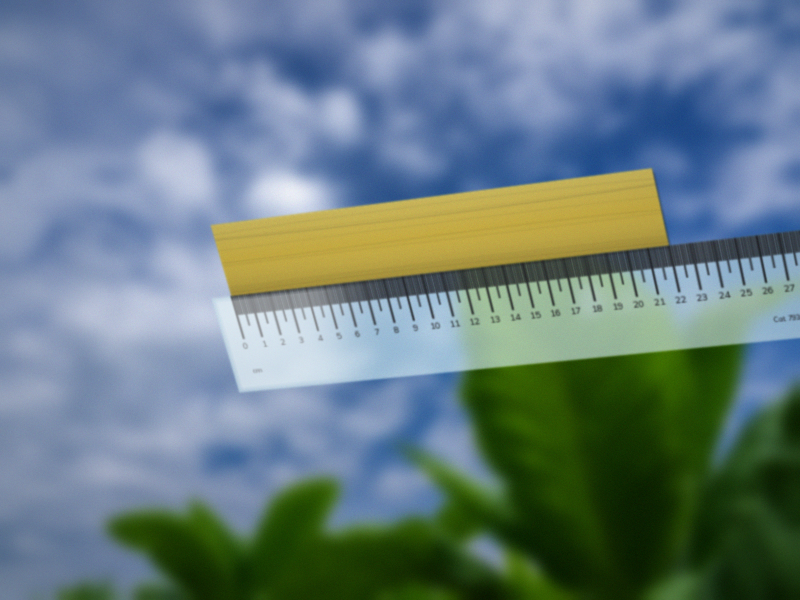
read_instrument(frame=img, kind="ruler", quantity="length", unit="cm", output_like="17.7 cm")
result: 22 cm
